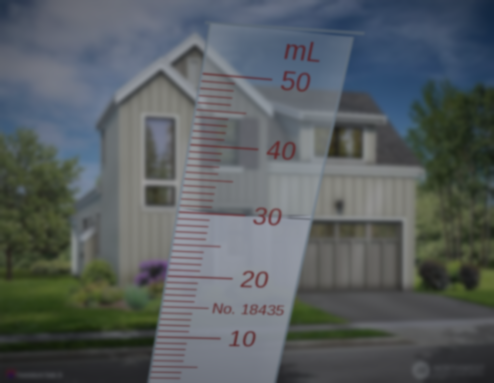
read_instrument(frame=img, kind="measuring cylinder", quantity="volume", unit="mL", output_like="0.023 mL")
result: 30 mL
